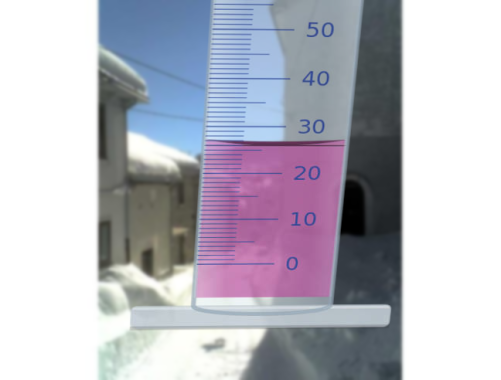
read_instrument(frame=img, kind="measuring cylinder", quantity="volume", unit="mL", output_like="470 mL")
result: 26 mL
